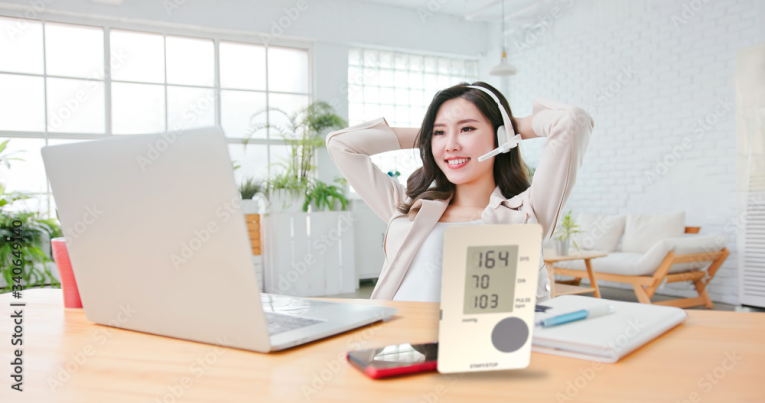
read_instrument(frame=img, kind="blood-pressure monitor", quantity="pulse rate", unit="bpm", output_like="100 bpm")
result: 103 bpm
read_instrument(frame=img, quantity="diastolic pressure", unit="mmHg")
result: 70 mmHg
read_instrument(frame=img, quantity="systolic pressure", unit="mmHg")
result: 164 mmHg
